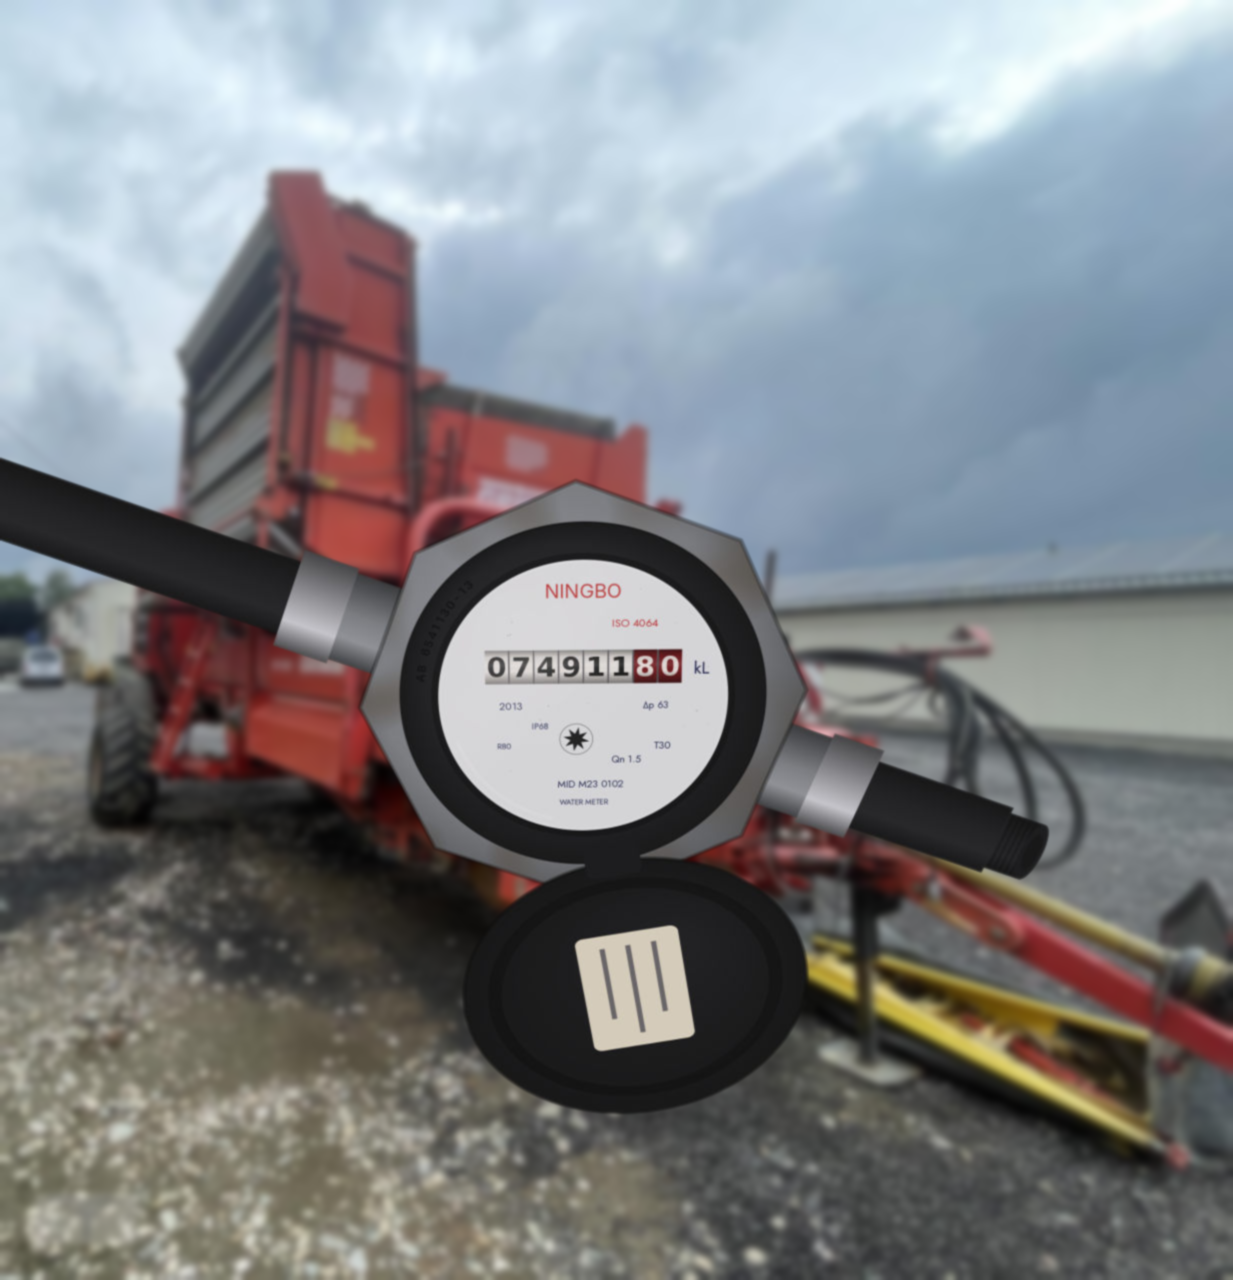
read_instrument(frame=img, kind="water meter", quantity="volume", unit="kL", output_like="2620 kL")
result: 74911.80 kL
